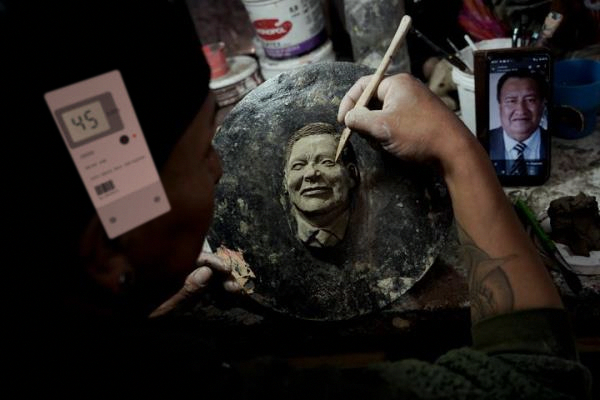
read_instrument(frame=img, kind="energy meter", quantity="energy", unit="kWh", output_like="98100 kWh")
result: 45 kWh
